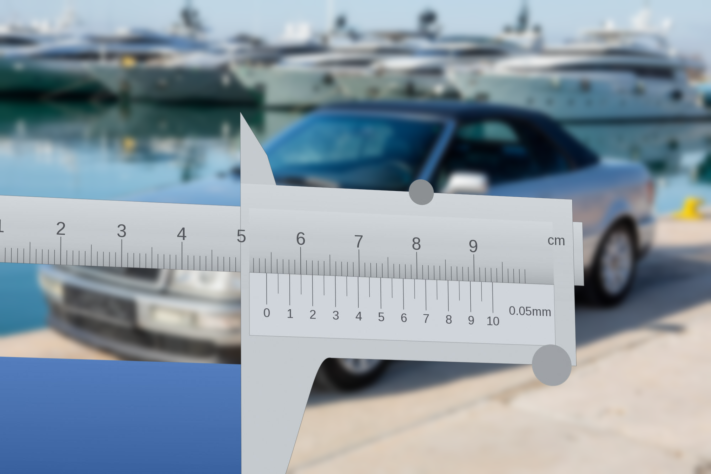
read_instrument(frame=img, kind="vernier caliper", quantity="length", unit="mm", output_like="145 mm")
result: 54.2 mm
